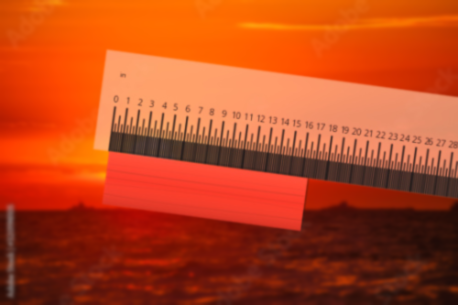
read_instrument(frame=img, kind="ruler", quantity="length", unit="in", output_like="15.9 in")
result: 16.5 in
